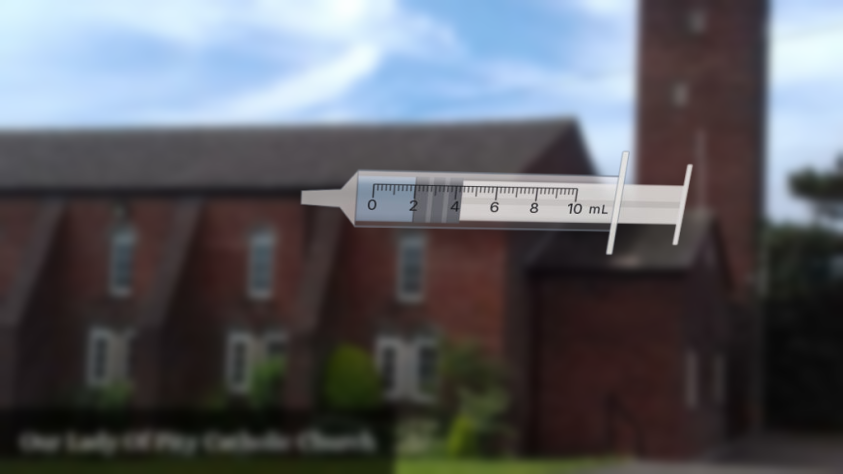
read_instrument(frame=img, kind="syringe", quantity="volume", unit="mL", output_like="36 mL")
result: 2 mL
